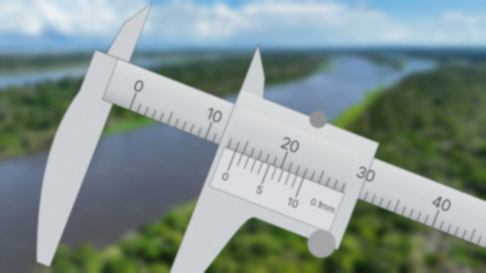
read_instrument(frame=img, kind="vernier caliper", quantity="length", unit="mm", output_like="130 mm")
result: 14.0 mm
